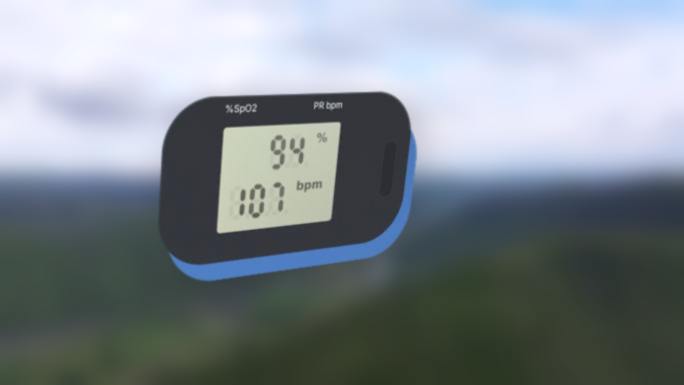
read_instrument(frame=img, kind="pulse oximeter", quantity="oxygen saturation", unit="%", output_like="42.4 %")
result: 94 %
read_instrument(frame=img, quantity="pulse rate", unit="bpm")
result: 107 bpm
